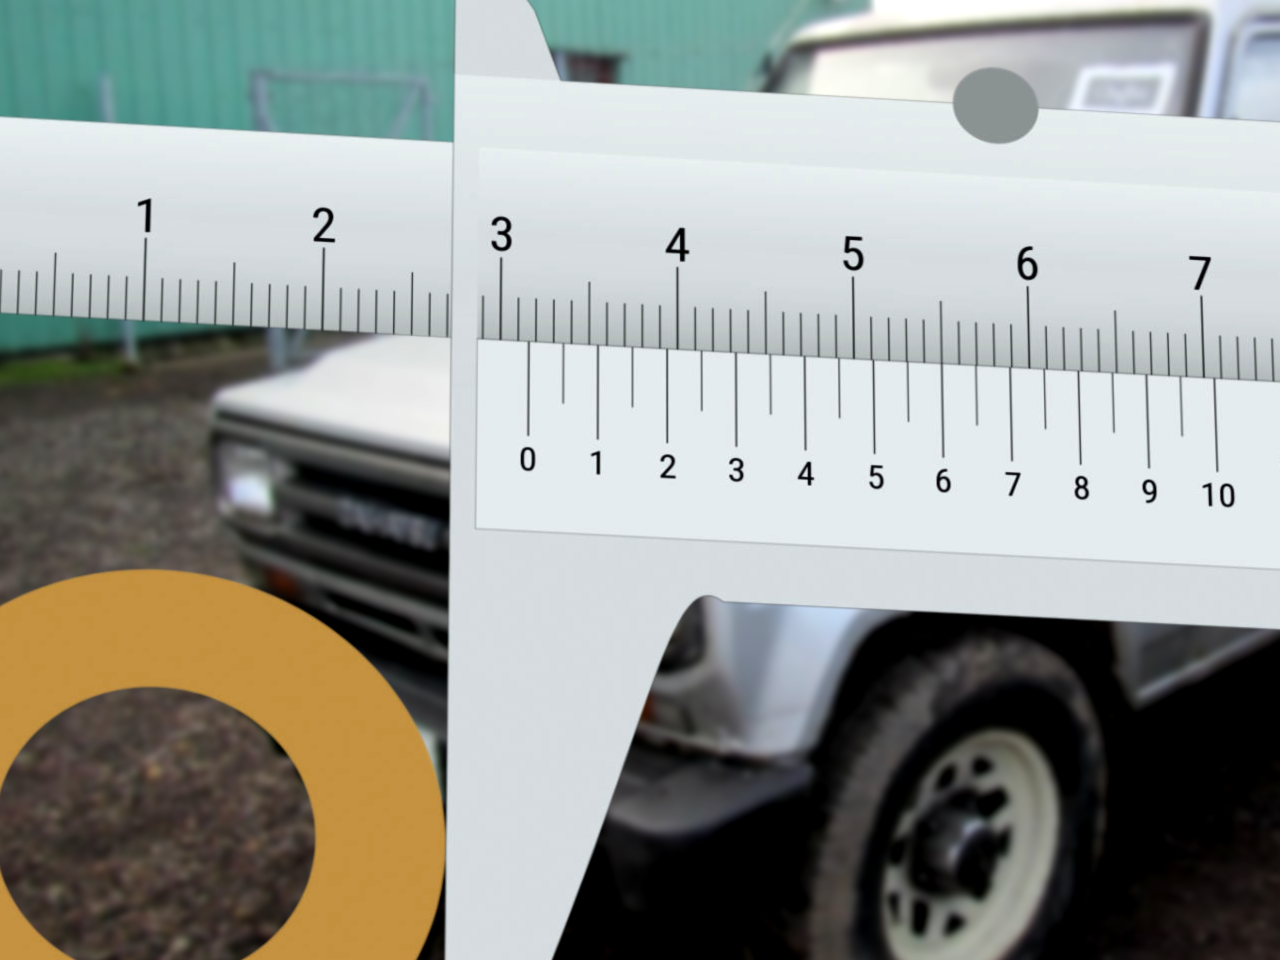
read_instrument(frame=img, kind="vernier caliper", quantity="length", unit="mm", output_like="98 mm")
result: 31.6 mm
